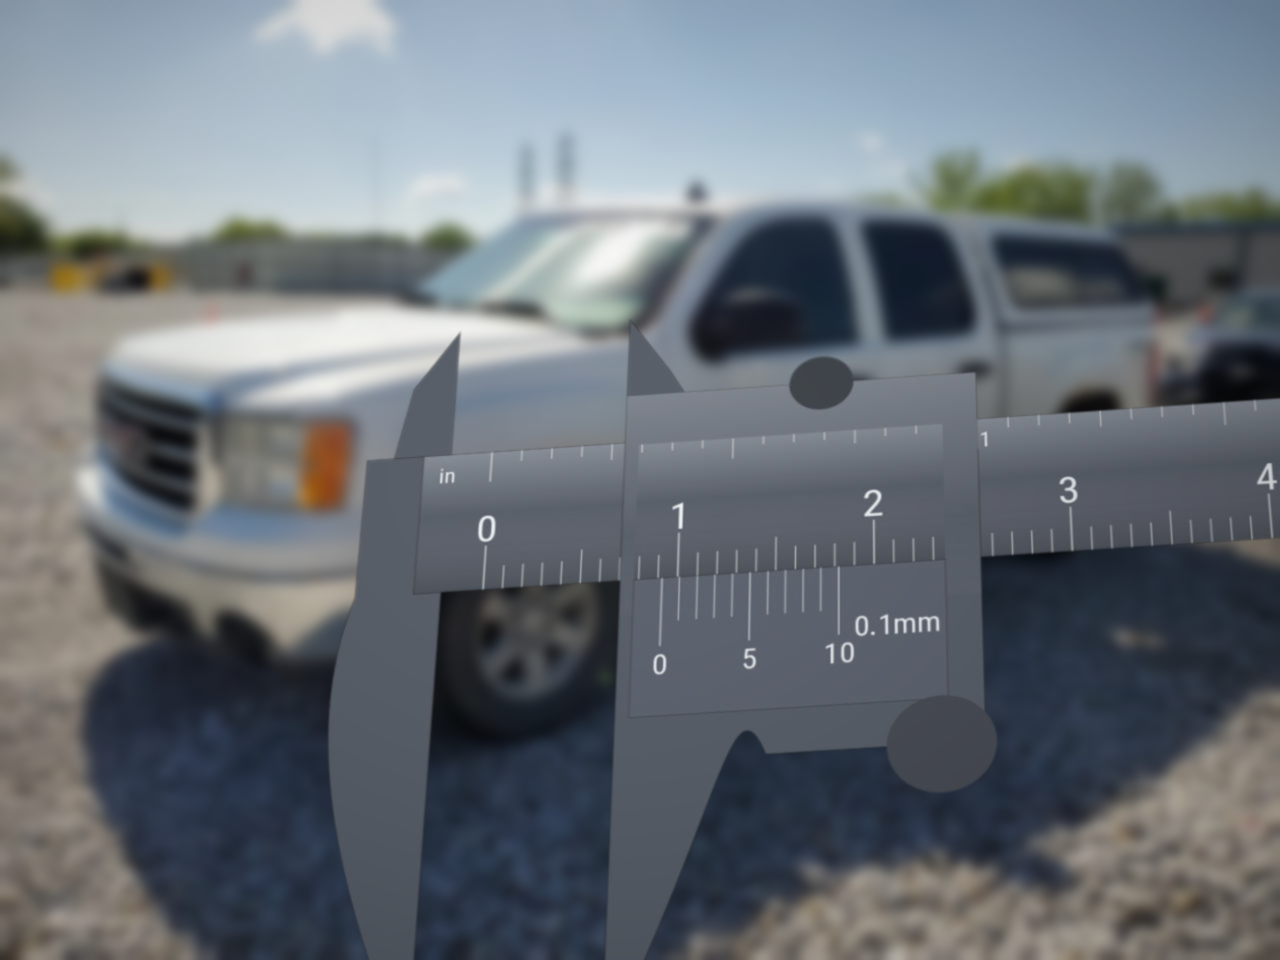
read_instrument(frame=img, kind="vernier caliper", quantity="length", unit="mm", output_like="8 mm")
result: 9.2 mm
